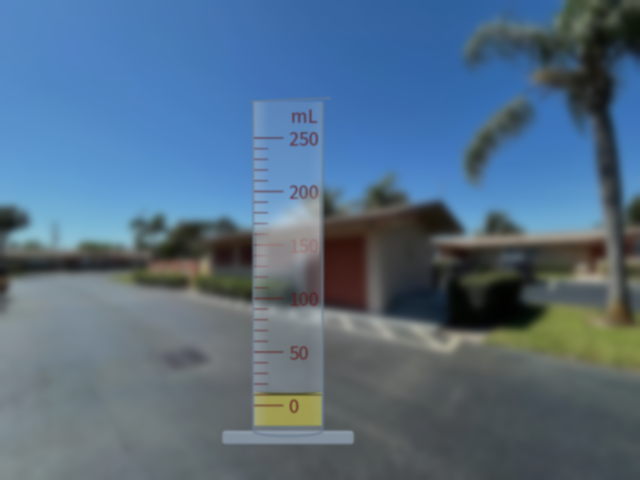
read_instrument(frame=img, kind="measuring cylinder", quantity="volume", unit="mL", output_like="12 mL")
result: 10 mL
